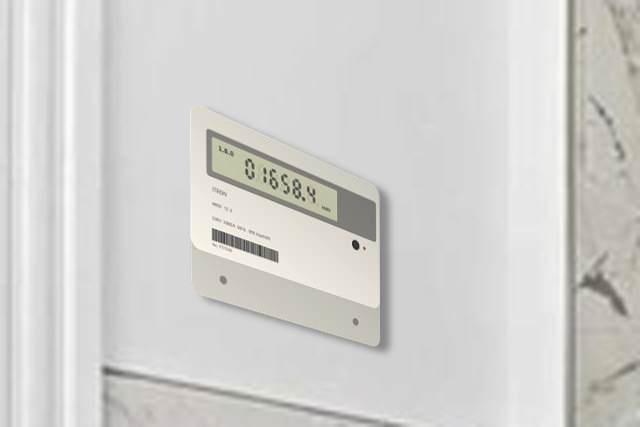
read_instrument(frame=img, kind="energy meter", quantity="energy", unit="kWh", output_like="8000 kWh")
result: 1658.4 kWh
